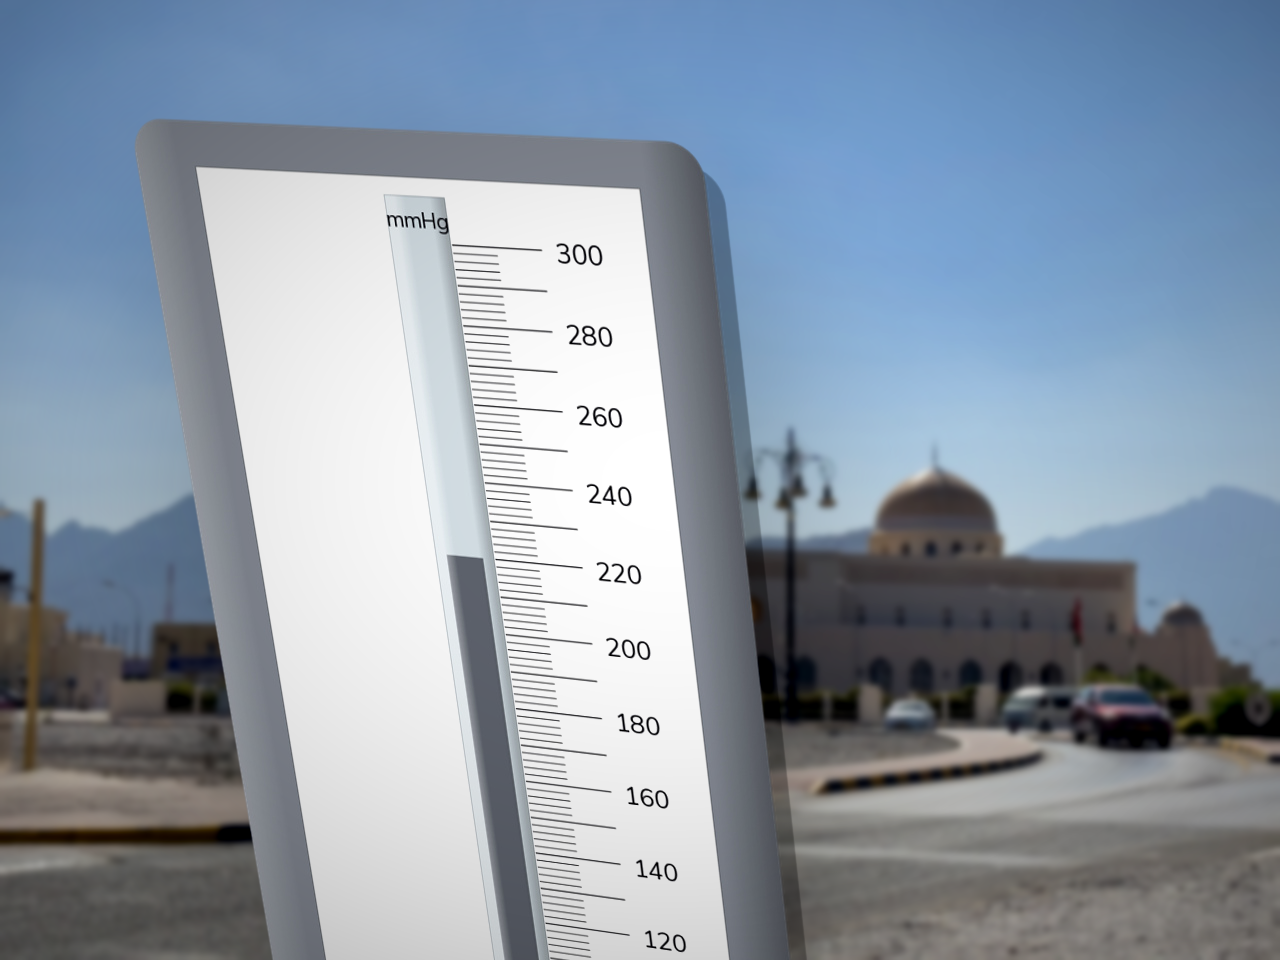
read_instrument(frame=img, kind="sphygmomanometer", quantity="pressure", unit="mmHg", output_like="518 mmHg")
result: 220 mmHg
